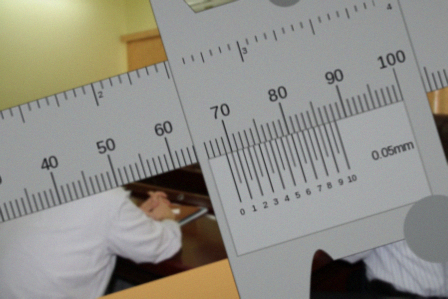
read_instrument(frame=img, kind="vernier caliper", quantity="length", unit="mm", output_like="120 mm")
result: 69.0 mm
